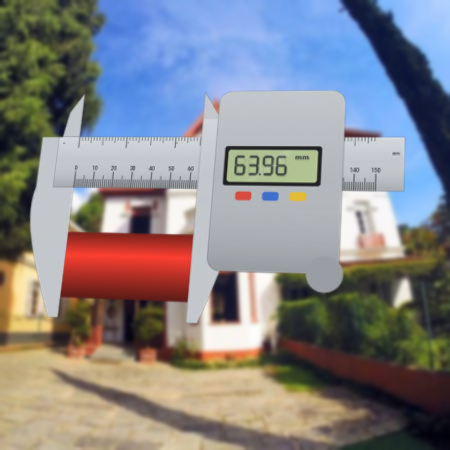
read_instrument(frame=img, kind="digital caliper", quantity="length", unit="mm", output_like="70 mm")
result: 63.96 mm
